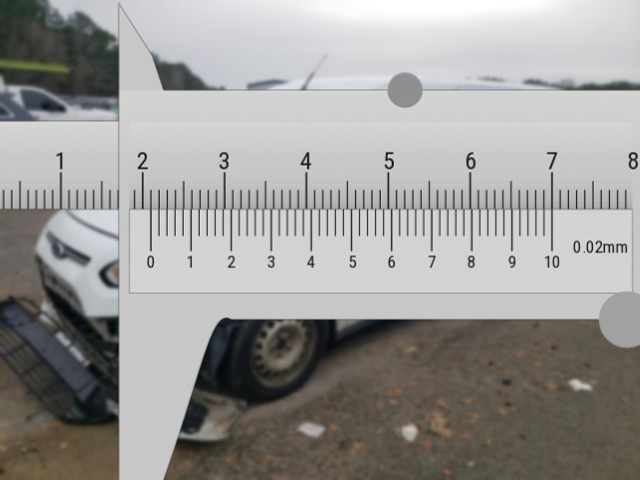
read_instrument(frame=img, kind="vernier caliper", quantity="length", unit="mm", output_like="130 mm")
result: 21.0 mm
